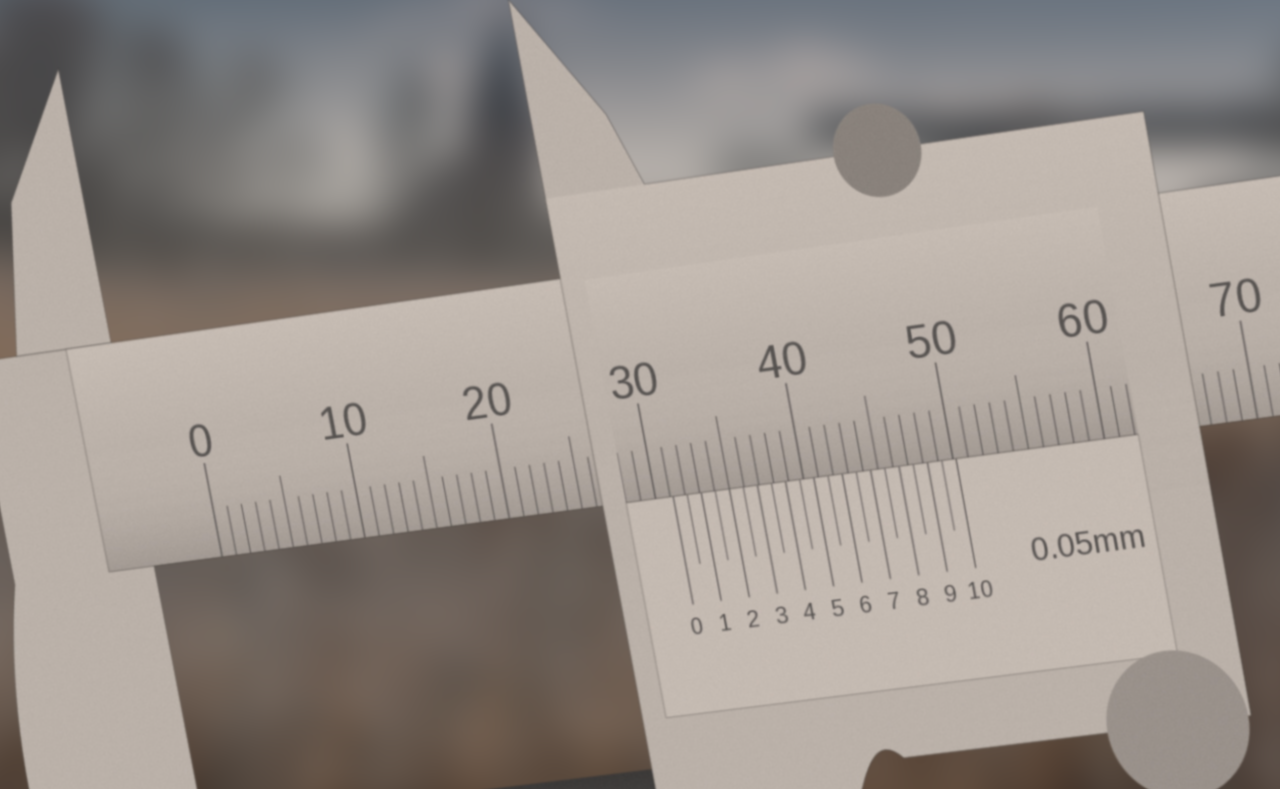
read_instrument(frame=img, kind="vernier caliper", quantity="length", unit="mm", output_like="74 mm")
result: 31.2 mm
